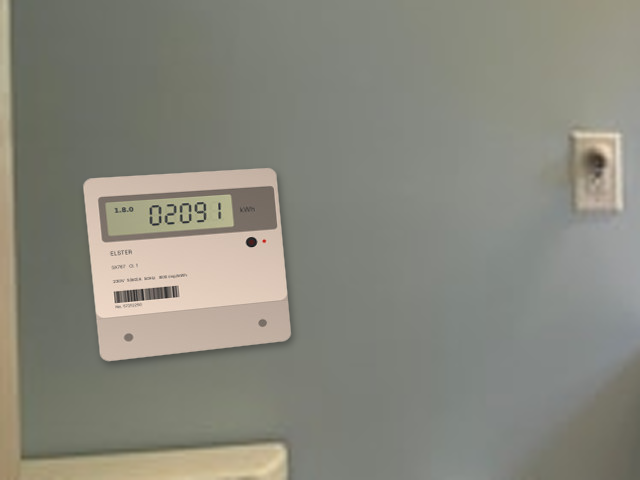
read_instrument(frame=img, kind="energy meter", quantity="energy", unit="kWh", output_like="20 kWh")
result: 2091 kWh
